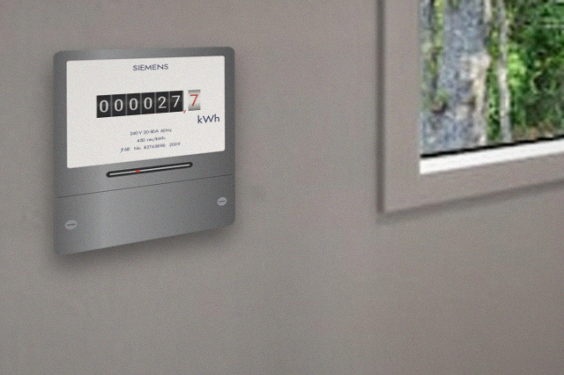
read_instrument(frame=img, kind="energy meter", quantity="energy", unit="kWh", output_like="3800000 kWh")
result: 27.7 kWh
